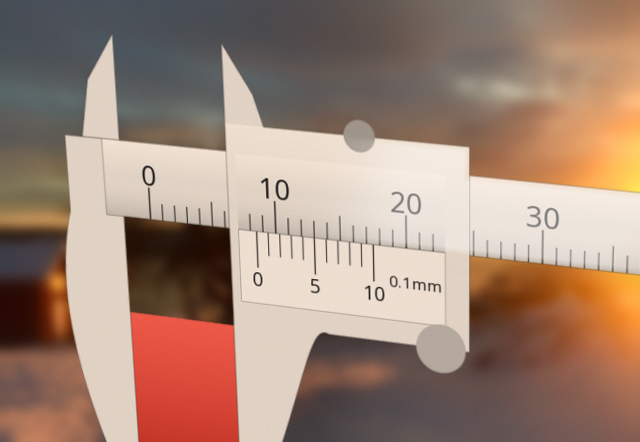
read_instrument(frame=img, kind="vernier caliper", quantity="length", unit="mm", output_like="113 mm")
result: 8.5 mm
